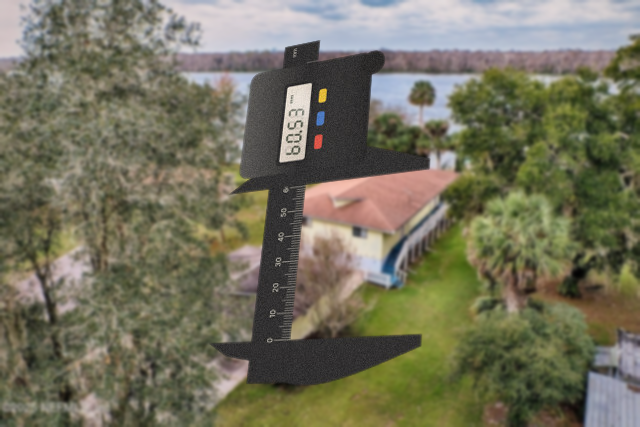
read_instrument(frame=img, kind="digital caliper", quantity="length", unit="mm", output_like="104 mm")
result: 60.53 mm
